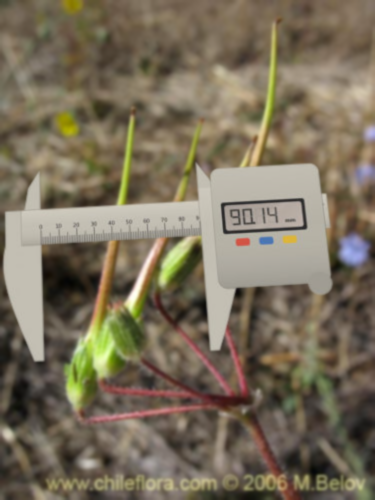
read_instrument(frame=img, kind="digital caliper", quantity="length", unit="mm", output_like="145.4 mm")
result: 90.14 mm
